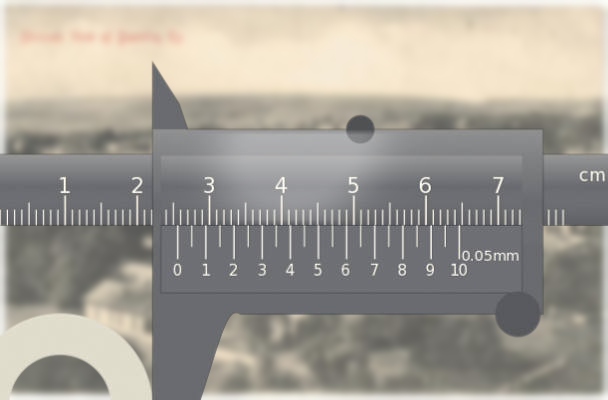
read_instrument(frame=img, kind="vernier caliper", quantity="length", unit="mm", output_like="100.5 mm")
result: 25.6 mm
